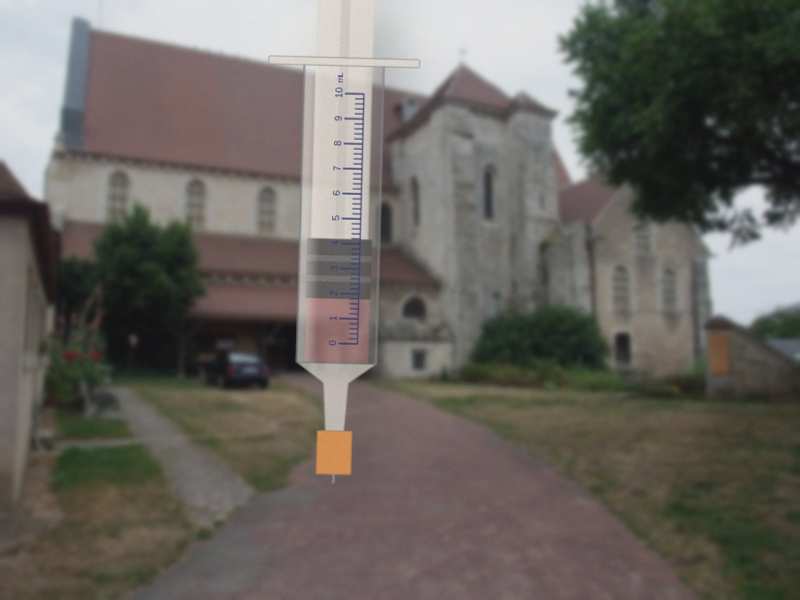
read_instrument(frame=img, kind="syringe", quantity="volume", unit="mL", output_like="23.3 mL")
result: 1.8 mL
